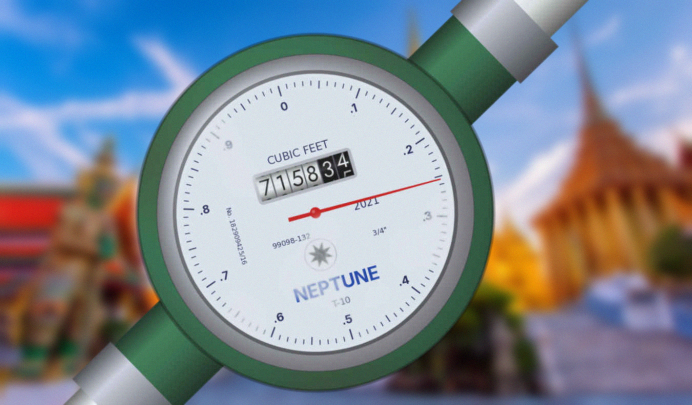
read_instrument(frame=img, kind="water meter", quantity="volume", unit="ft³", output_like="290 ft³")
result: 715834.25 ft³
